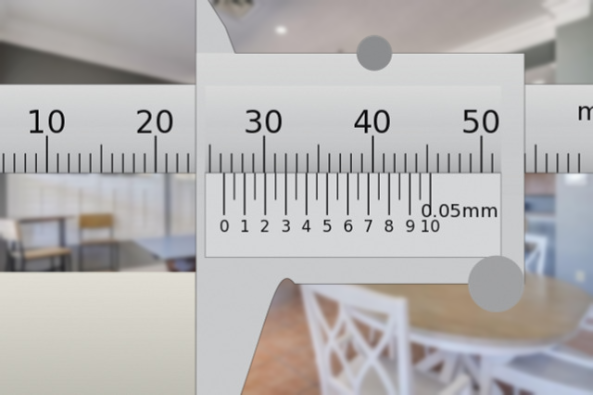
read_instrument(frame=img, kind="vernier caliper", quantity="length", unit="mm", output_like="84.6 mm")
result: 26.3 mm
